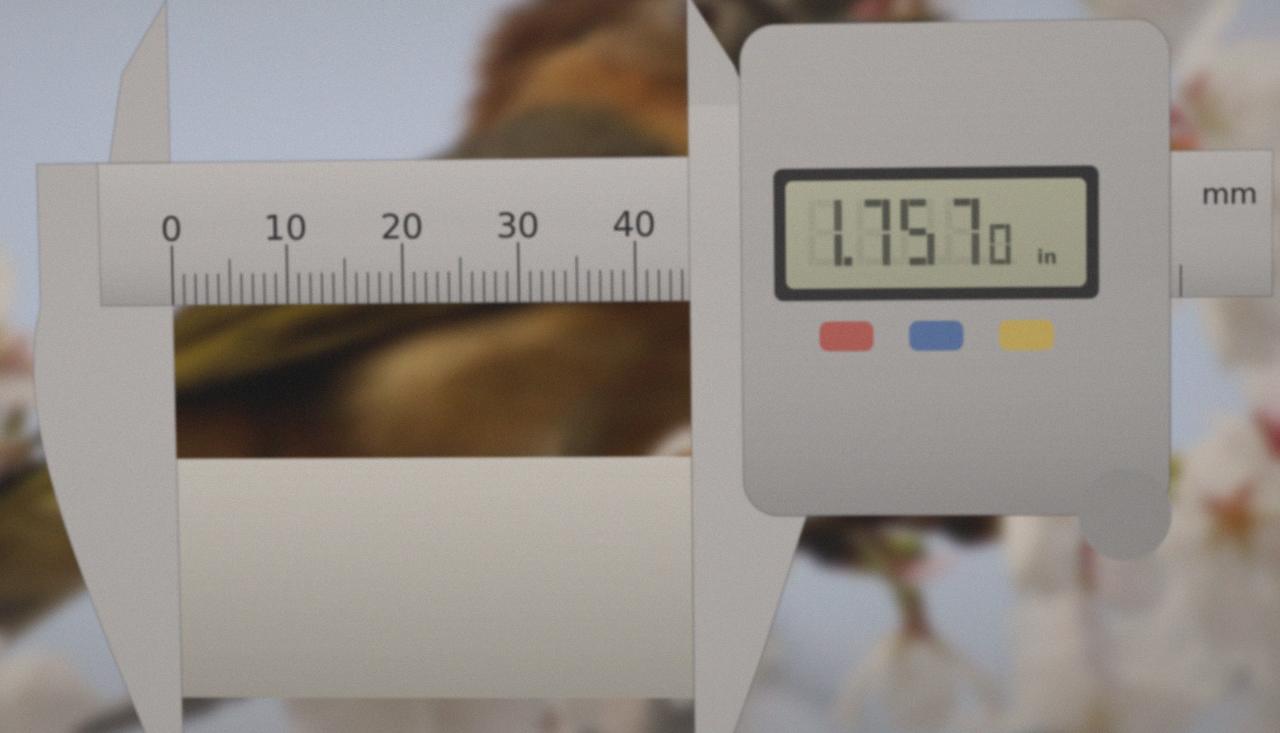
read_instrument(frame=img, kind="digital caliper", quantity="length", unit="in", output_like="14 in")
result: 1.7570 in
